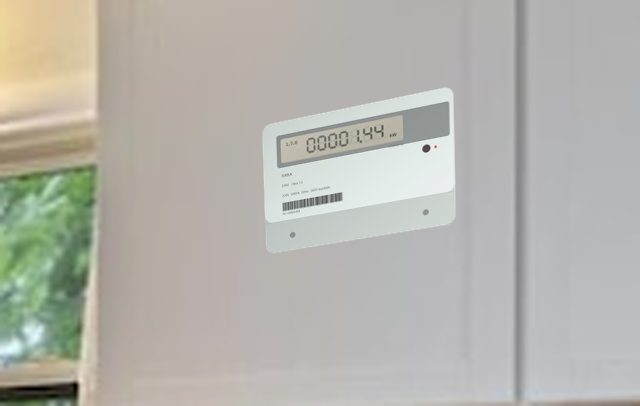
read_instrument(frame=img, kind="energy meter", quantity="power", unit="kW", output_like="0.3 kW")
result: 1.44 kW
